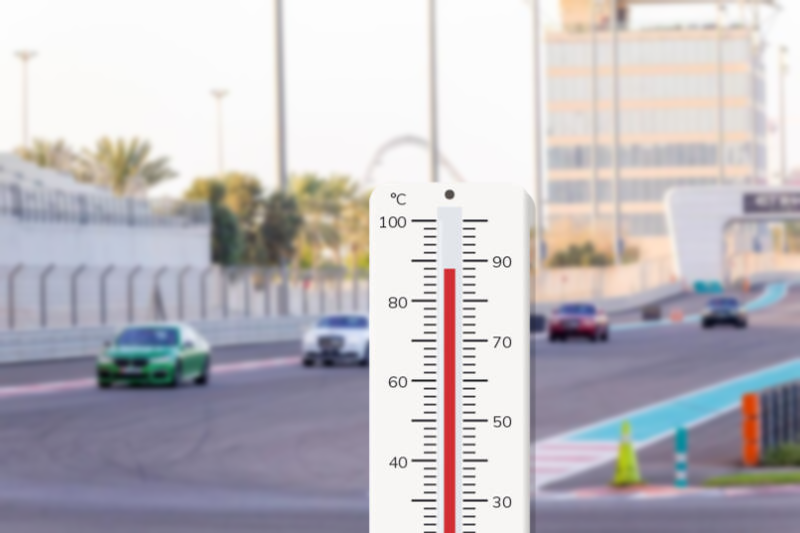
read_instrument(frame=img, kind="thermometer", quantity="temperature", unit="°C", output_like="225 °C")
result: 88 °C
